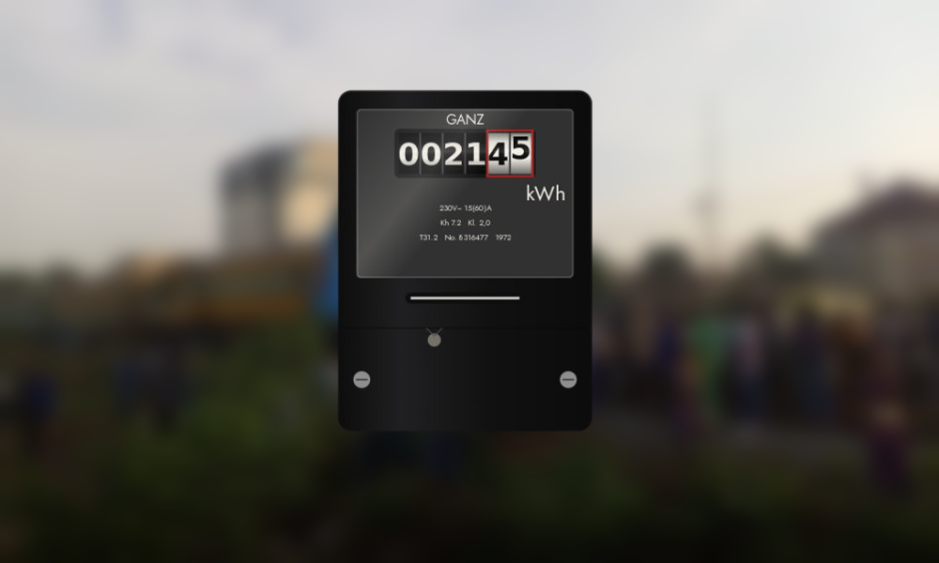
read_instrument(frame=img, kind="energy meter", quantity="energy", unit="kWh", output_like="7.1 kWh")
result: 21.45 kWh
